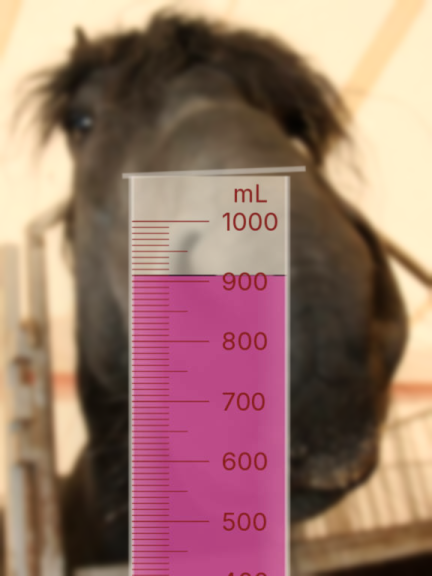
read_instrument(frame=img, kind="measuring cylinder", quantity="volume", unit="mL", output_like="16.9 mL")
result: 910 mL
